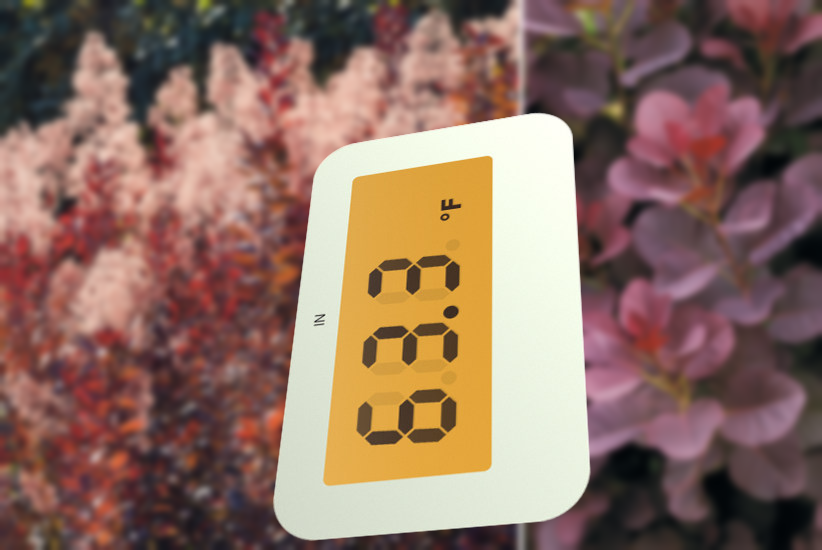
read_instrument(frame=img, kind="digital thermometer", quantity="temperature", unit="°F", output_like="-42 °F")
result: 63.3 °F
